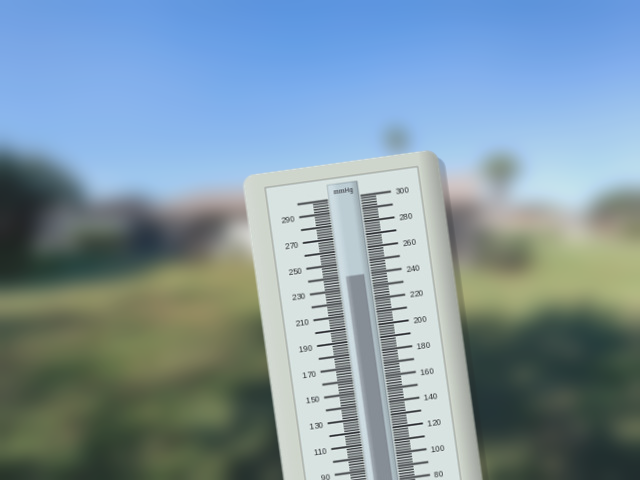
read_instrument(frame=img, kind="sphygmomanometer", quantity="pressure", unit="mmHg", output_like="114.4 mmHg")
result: 240 mmHg
